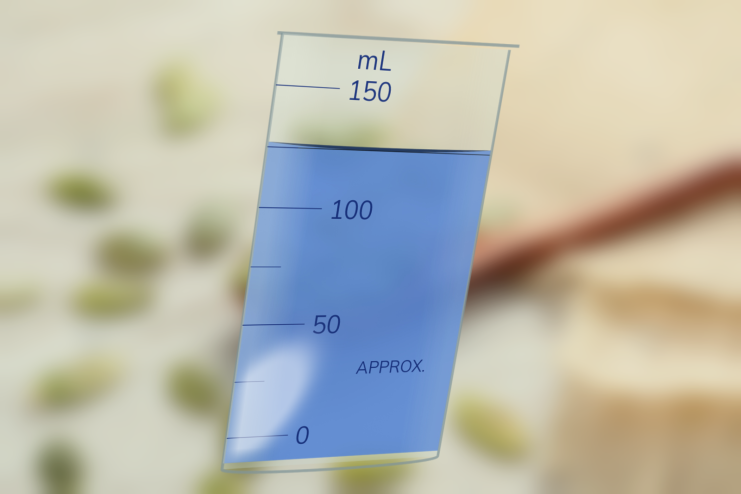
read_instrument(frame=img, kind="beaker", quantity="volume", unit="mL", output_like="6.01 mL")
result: 125 mL
